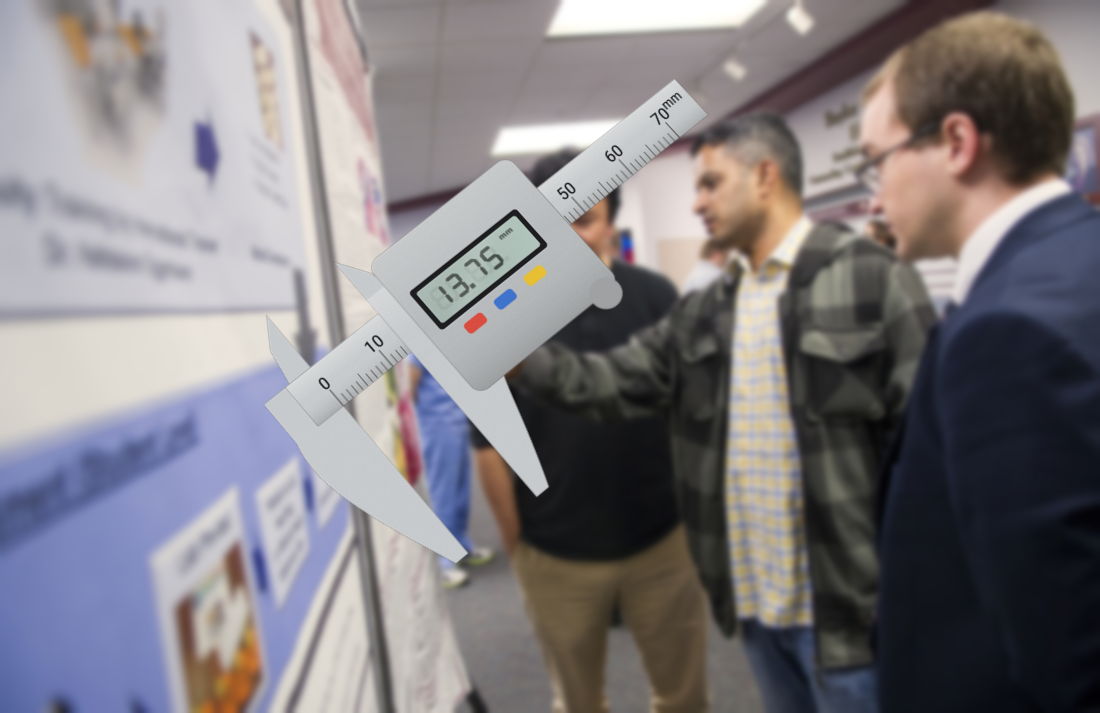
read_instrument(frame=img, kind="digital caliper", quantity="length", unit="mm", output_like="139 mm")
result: 13.75 mm
